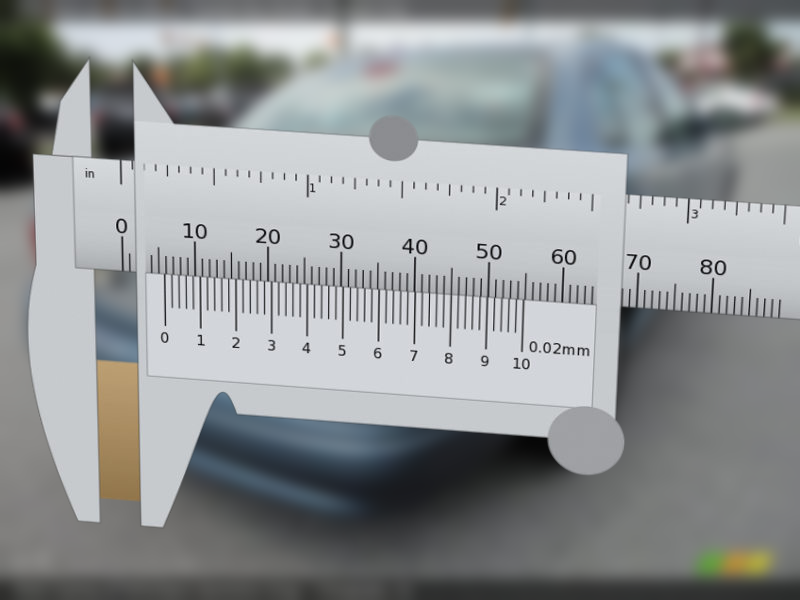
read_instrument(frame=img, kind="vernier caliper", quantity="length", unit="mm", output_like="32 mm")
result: 5.8 mm
